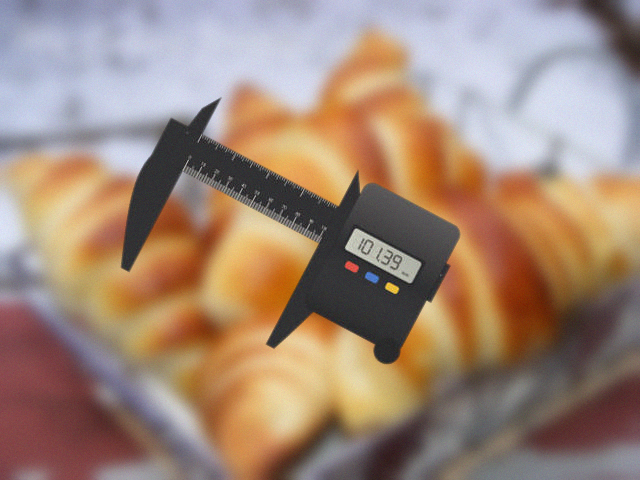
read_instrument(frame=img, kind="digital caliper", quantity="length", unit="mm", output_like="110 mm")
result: 101.39 mm
